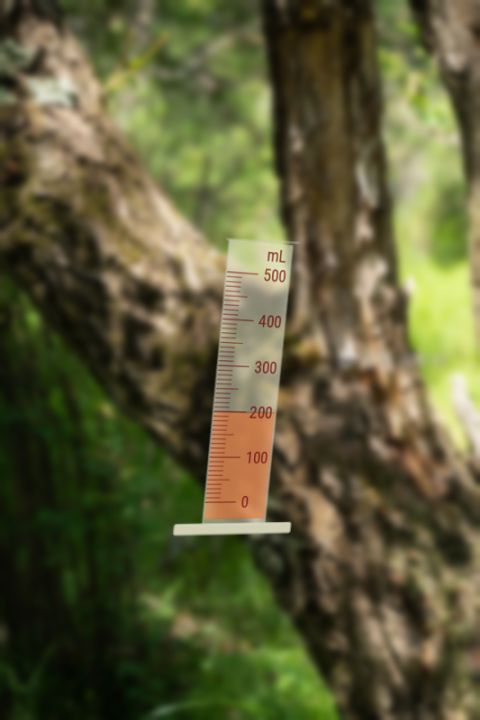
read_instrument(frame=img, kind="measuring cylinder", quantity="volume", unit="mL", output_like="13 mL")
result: 200 mL
